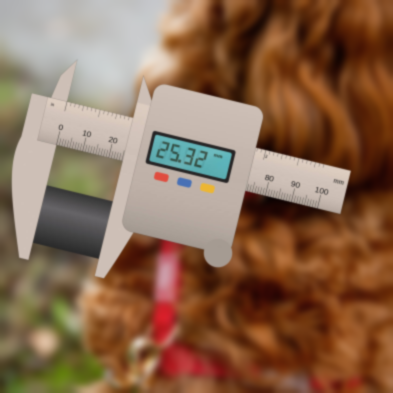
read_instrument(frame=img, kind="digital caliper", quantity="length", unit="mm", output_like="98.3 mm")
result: 25.32 mm
